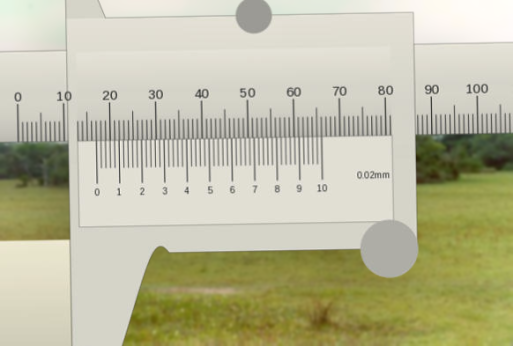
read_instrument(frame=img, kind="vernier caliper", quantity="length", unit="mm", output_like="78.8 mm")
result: 17.0 mm
